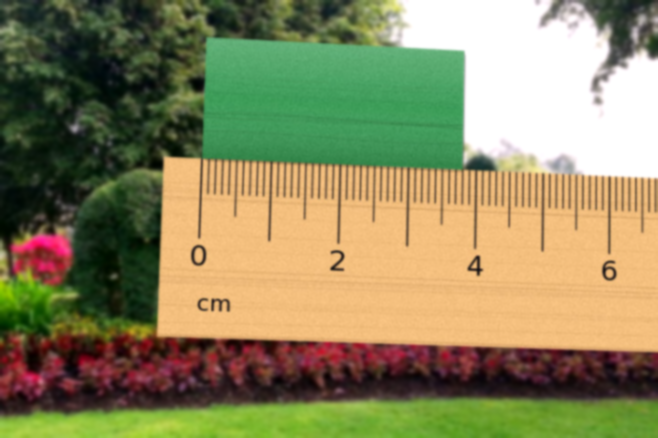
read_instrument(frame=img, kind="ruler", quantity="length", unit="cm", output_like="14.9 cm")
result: 3.8 cm
